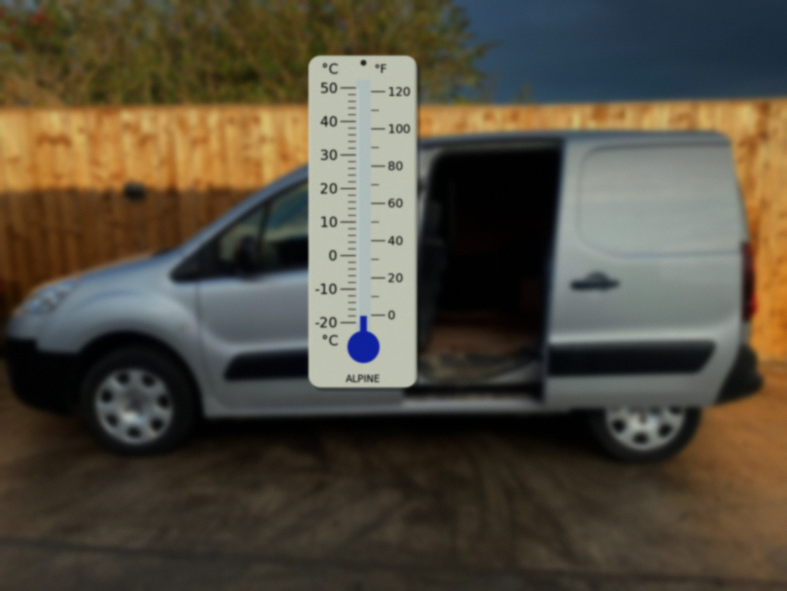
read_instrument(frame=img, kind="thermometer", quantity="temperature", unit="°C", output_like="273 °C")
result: -18 °C
